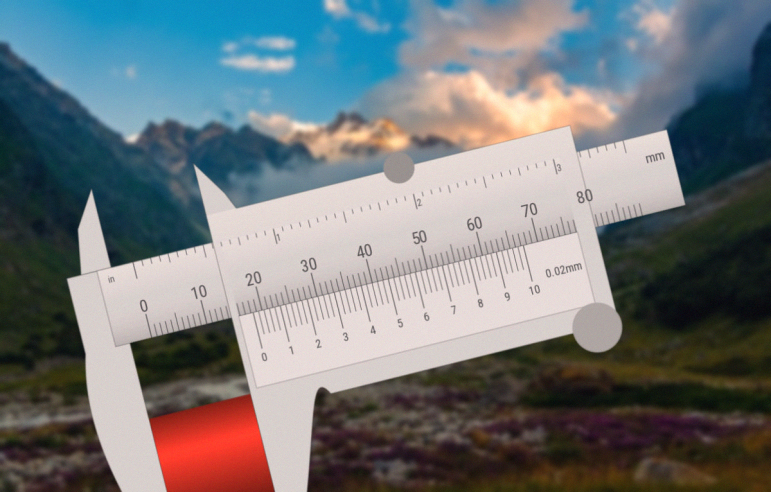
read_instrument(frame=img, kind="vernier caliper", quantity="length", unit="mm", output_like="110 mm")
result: 18.4 mm
